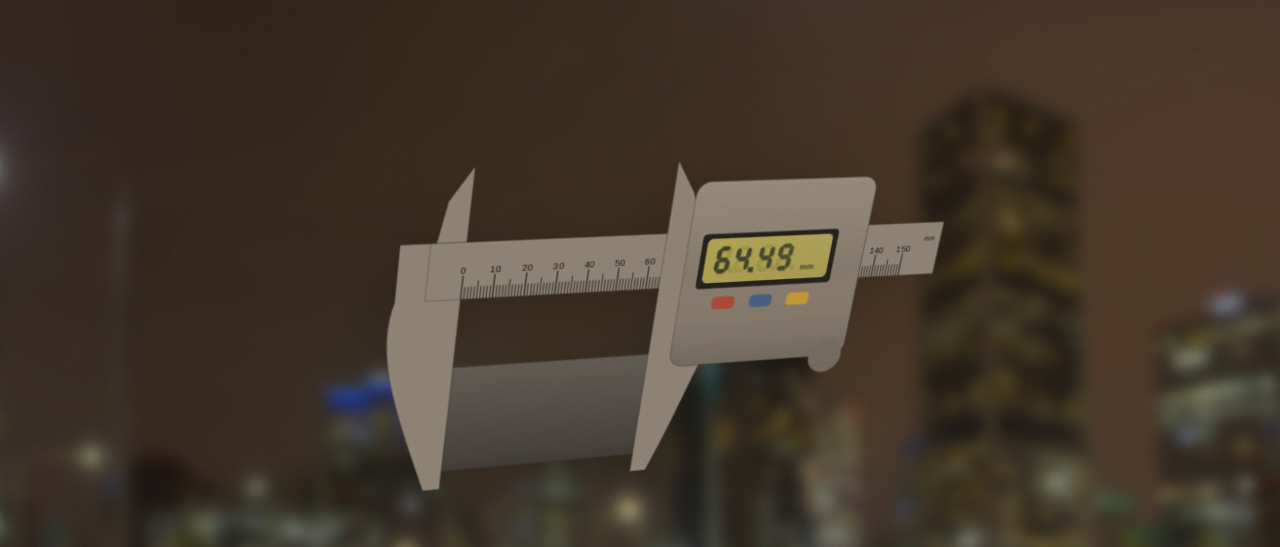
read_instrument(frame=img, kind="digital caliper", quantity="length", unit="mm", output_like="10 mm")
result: 64.49 mm
